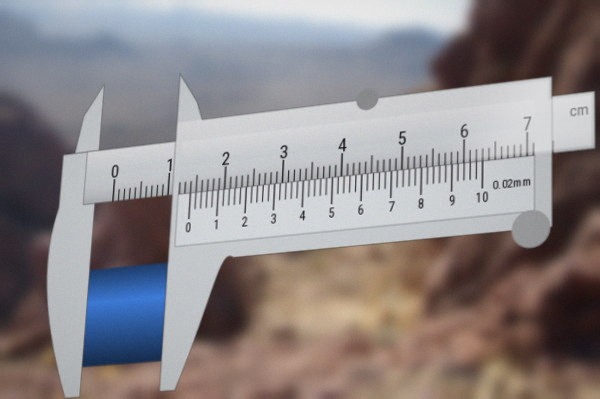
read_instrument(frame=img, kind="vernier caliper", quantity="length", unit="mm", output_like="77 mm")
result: 14.0 mm
